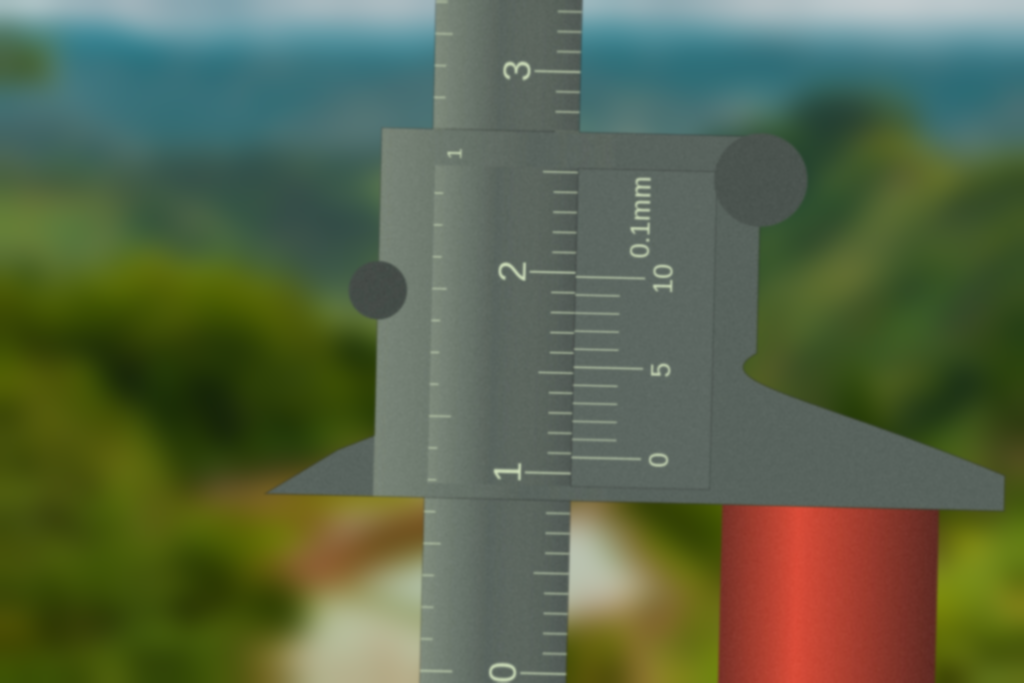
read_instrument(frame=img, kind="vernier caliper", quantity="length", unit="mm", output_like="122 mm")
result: 10.8 mm
